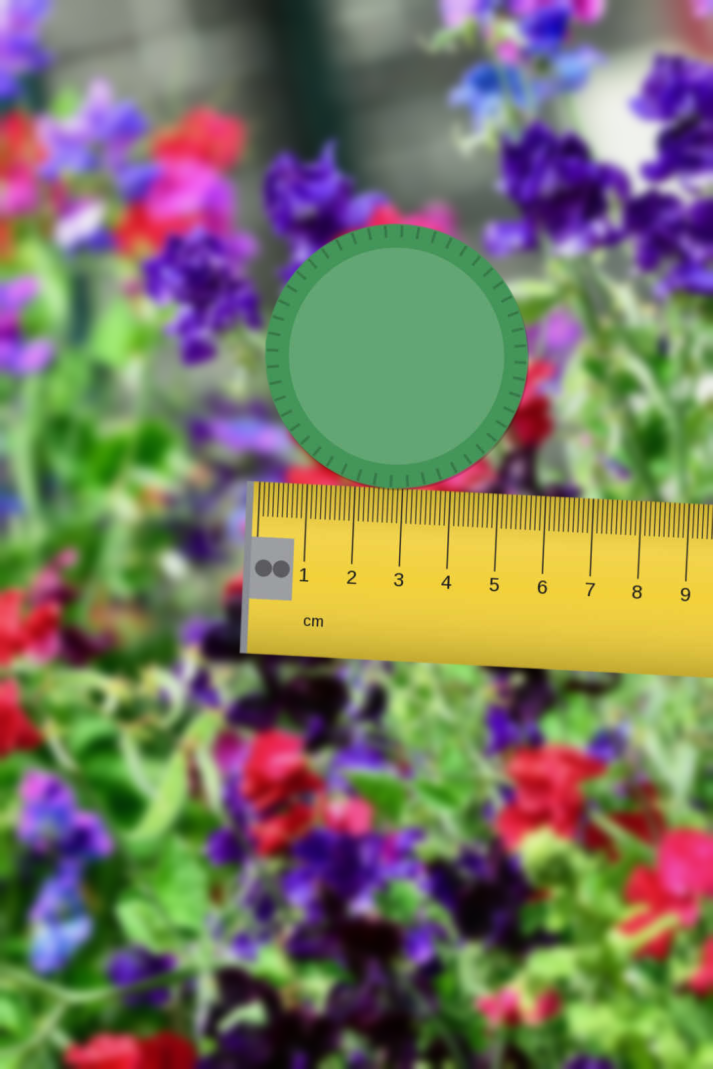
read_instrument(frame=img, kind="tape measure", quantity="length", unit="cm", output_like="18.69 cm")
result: 5.5 cm
